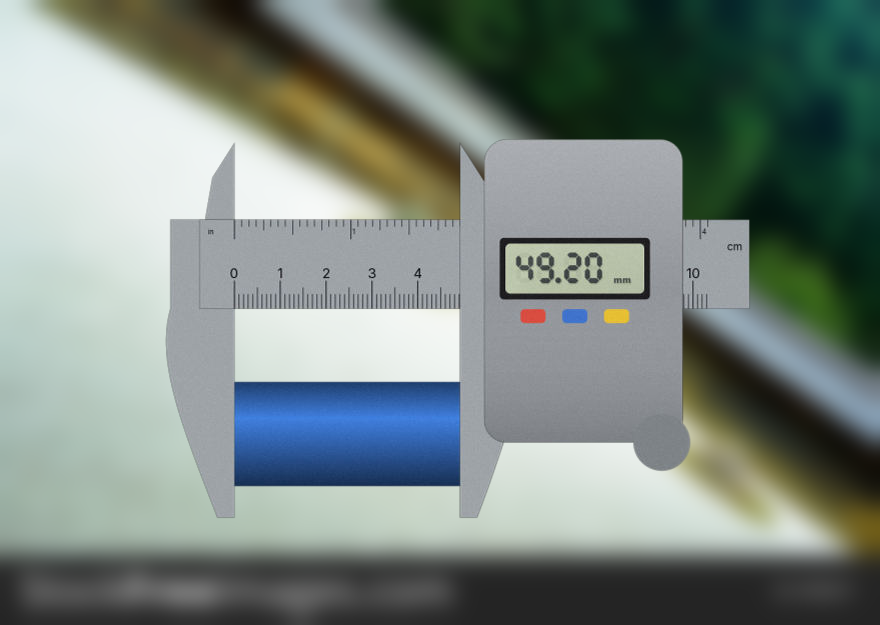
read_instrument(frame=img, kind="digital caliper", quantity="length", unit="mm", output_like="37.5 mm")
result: 49.20 mm
